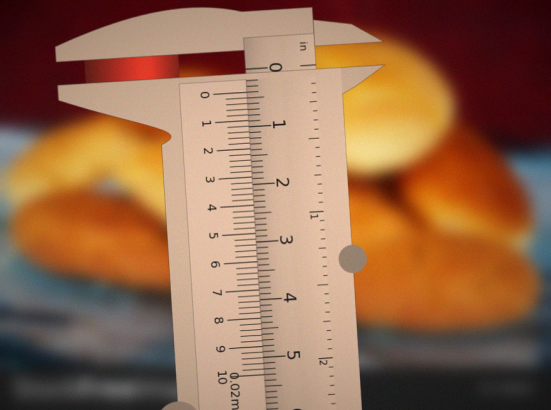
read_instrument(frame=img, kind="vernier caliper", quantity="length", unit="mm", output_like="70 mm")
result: 4.0 mm
